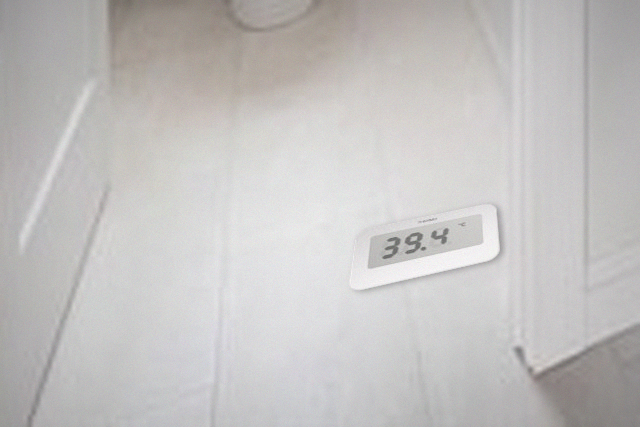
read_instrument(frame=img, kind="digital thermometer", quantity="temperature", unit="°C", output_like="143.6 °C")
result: 39.4 °C
